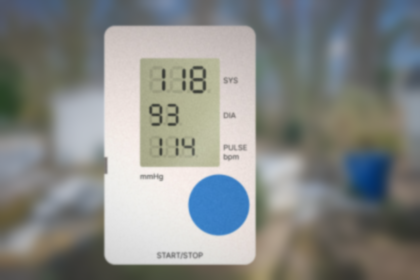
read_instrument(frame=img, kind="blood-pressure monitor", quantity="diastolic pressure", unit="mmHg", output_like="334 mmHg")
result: 93 mmHg
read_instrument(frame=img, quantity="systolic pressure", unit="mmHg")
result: 118 mmHg
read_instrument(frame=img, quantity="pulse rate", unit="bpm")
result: 114 bpm
